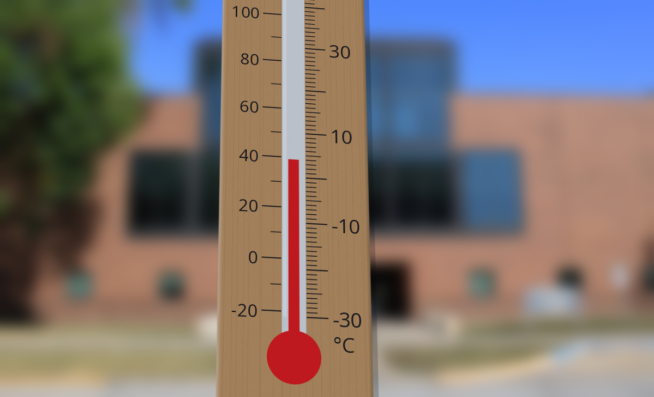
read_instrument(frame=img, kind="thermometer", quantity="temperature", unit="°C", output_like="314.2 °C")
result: 4 °C
